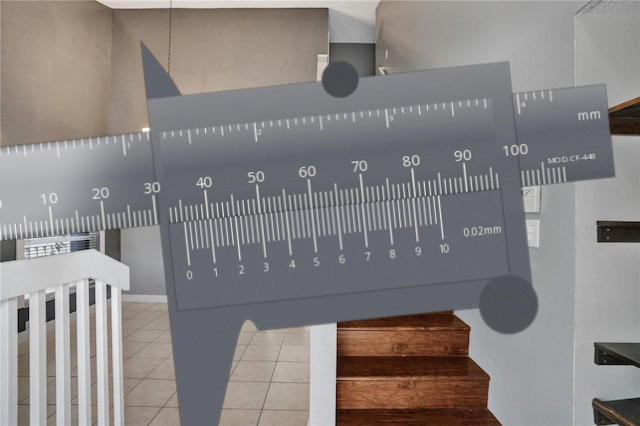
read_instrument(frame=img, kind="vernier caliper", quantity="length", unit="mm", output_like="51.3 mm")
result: 35.5 mm
